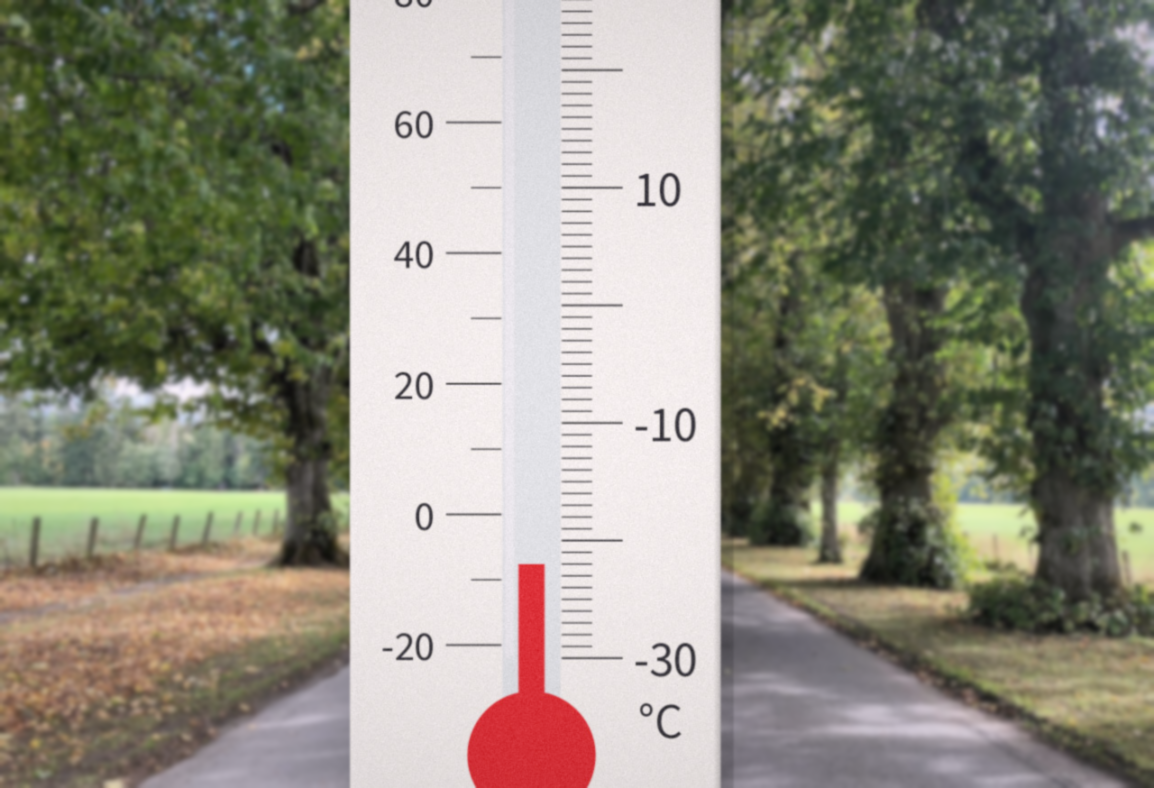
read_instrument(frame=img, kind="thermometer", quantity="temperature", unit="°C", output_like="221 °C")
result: -22 °C
